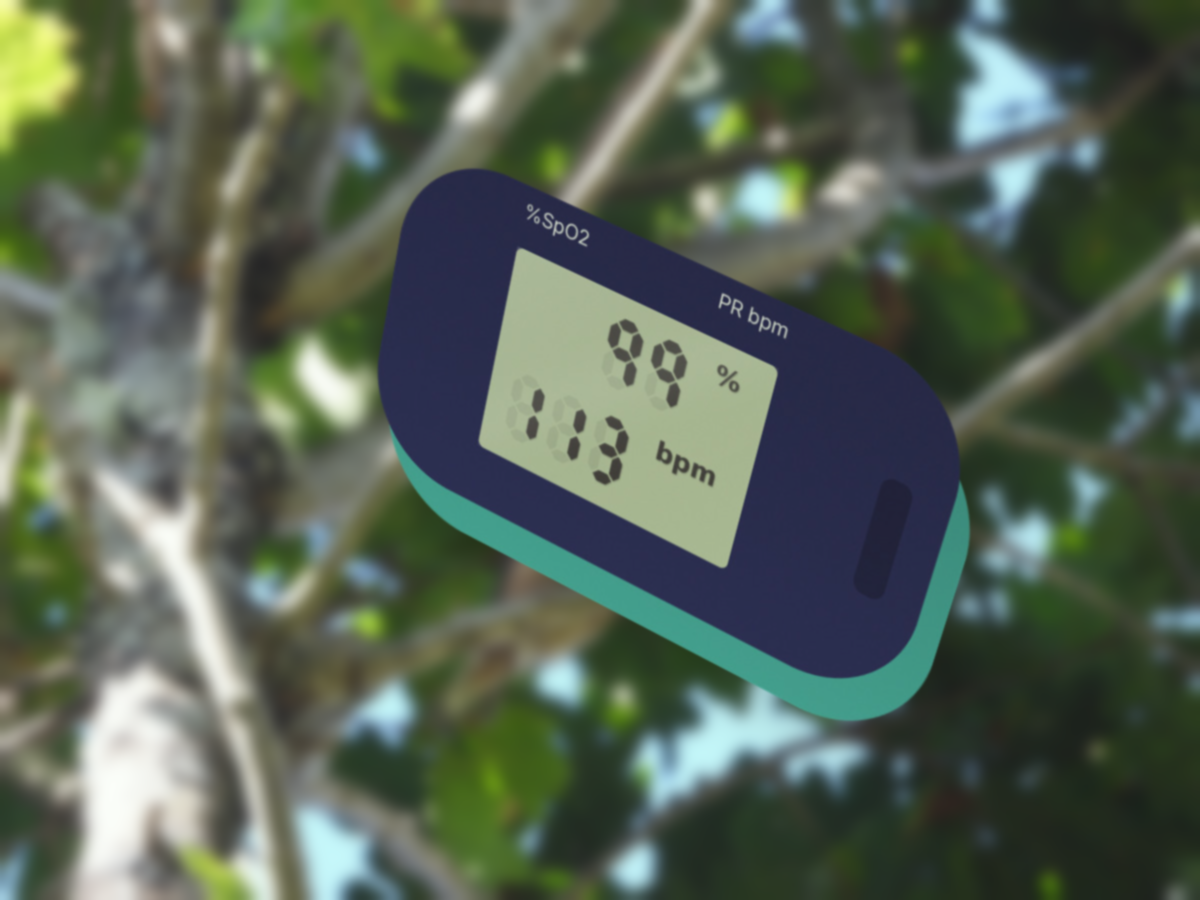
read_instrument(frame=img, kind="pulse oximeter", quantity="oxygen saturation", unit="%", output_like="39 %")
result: 99 %
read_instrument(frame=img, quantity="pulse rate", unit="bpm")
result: 113 bpm
